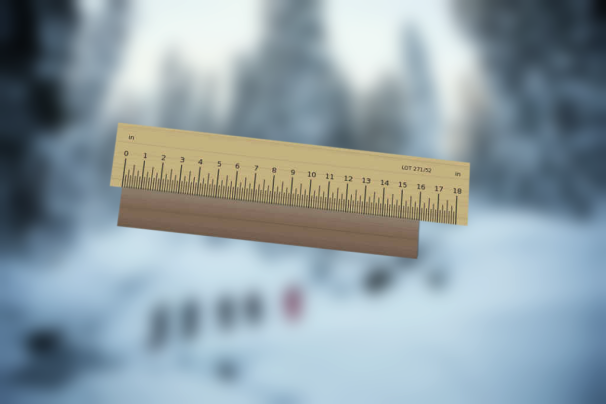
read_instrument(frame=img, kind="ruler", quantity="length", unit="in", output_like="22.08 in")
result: 16 in
